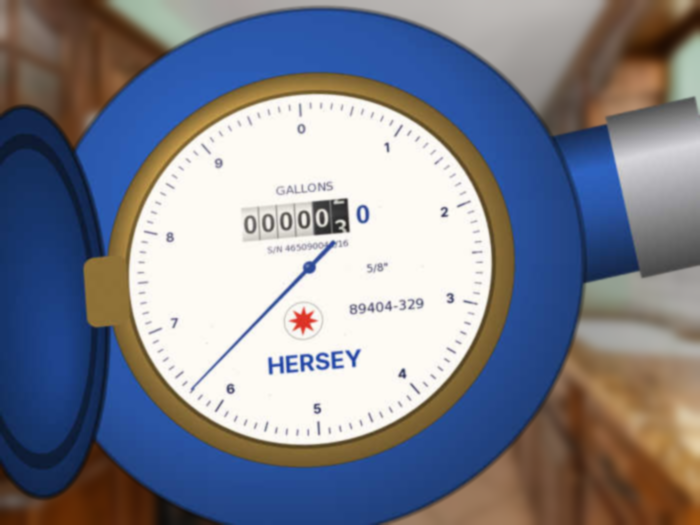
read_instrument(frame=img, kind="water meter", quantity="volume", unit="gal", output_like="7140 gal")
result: 26.3 gal
